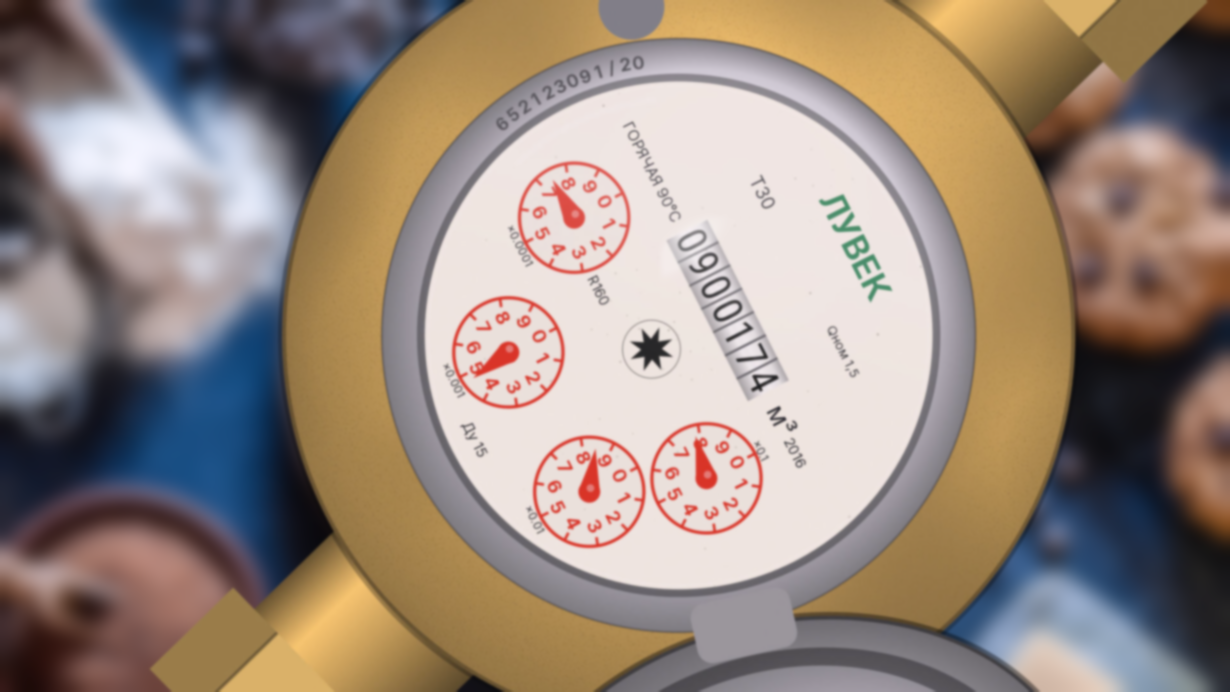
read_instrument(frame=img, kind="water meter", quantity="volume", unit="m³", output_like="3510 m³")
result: 900174.7847 m³
